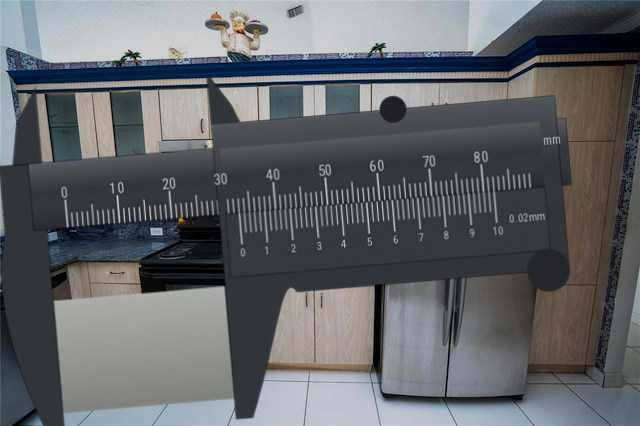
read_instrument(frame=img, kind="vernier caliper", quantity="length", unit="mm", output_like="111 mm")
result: 33.0 mm
